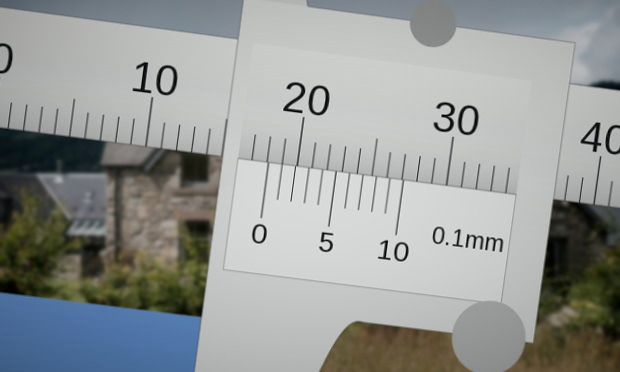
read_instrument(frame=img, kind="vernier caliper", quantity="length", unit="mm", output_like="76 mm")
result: 18.1 mm
